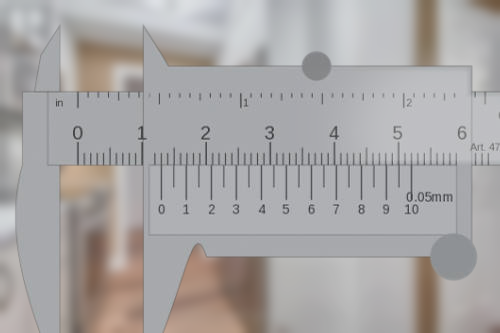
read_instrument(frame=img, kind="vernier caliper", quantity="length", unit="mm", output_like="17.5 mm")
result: 13.0 mm
